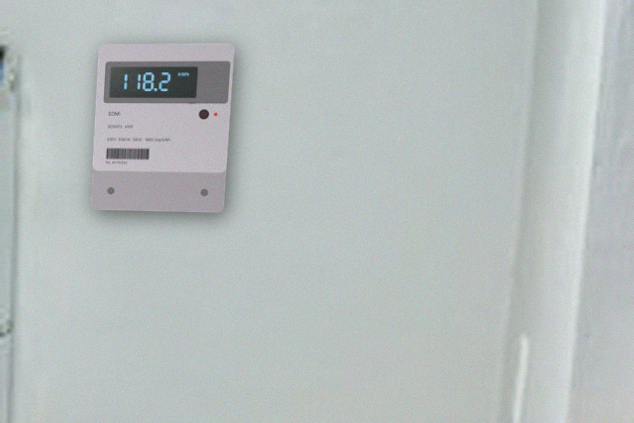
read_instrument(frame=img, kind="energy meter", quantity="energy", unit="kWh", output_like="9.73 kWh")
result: 118.2 kWh
